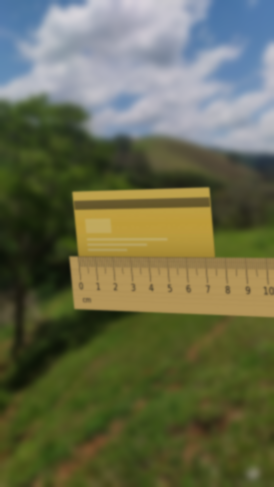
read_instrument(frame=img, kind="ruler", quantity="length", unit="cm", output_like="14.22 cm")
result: 7.5 cm
